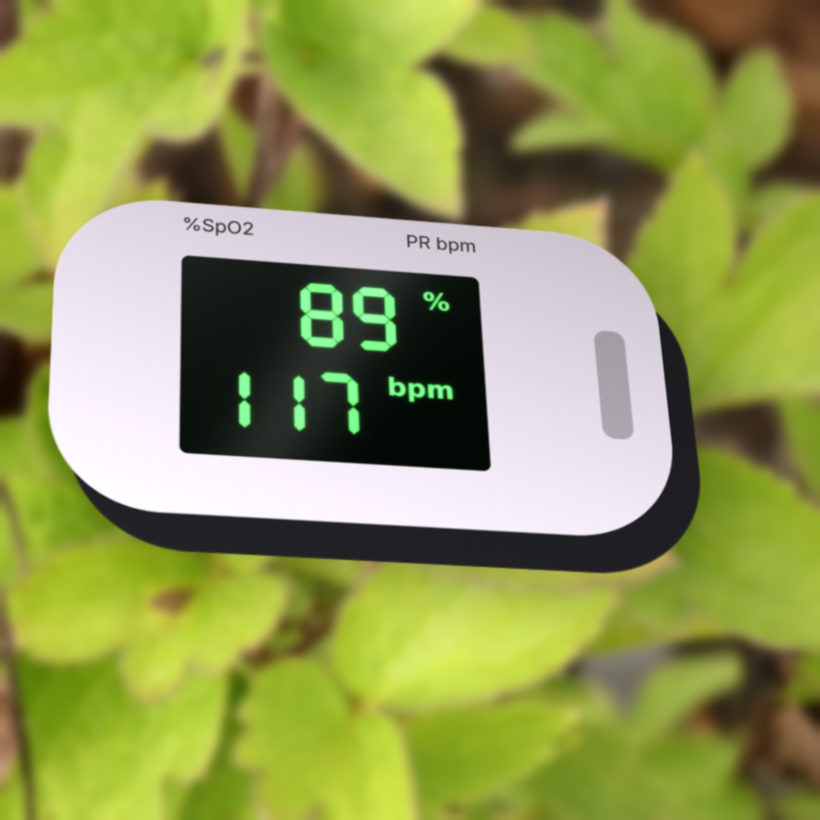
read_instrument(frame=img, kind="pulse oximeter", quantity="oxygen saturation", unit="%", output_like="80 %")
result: 89 %
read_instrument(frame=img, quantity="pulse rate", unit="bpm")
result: 117 bpm
